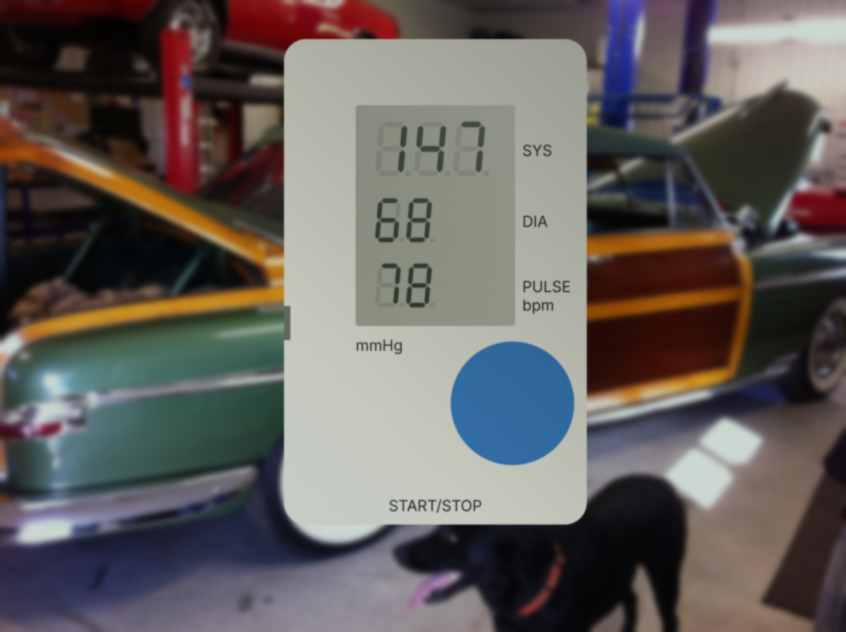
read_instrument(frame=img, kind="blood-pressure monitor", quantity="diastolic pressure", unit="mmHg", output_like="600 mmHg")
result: 68 mmHg
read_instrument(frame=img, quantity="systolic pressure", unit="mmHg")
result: 147 mmHg
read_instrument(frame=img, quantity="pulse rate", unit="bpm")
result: 78 bpm
